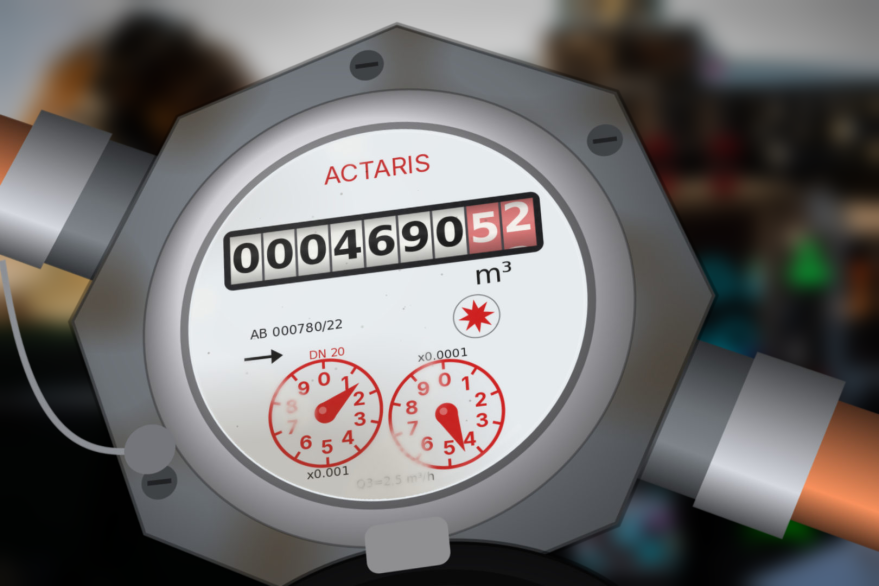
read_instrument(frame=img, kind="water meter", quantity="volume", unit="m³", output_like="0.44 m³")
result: 4690.5214 m³
